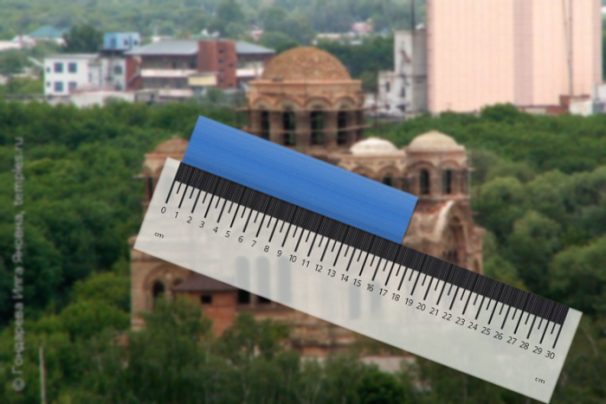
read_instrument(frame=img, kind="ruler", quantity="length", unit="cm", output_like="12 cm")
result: 17 cm
